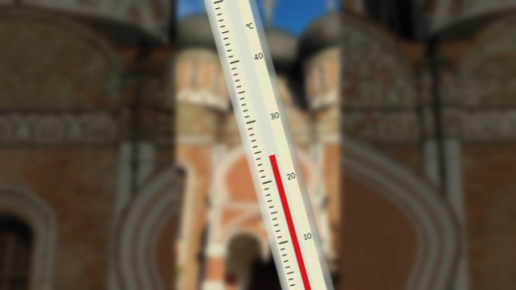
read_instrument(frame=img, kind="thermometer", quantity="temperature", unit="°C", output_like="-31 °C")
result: 24 °C
